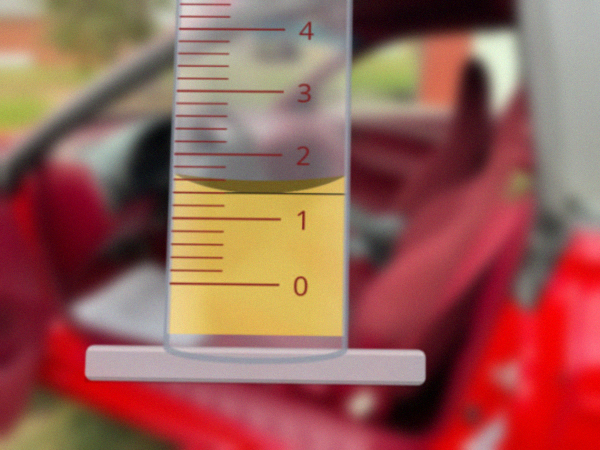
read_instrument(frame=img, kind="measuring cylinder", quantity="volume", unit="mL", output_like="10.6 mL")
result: 1.4 mL
